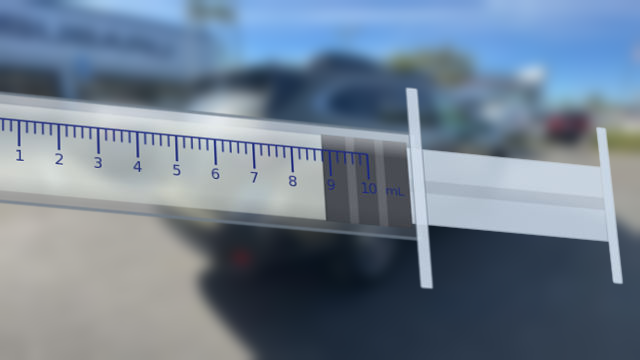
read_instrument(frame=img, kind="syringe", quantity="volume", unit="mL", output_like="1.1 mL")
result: 8.8 mL
